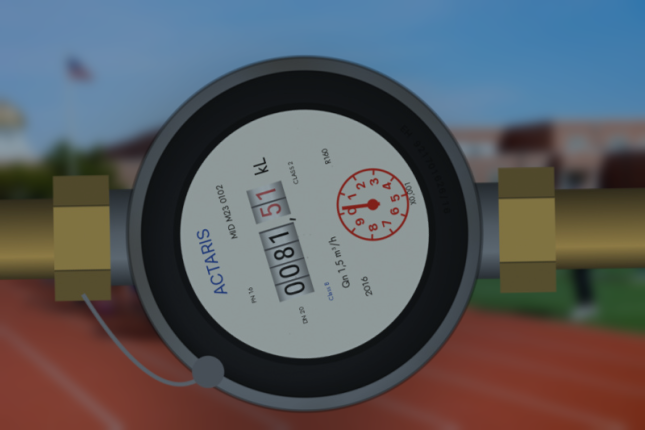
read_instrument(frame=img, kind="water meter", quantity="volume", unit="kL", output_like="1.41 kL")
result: 81.510 kL
